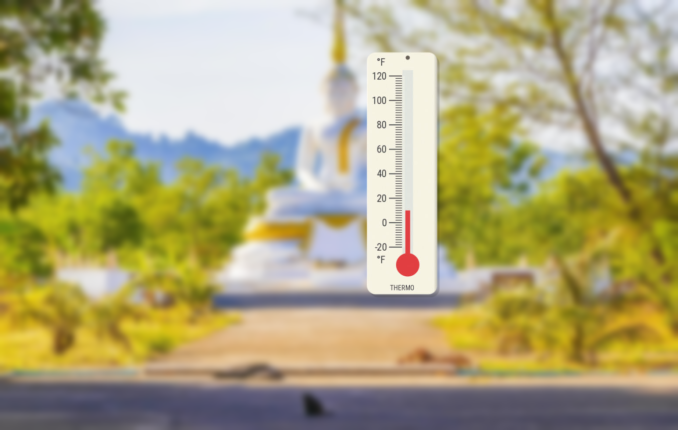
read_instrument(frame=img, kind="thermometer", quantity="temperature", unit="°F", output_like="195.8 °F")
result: 10 °F
